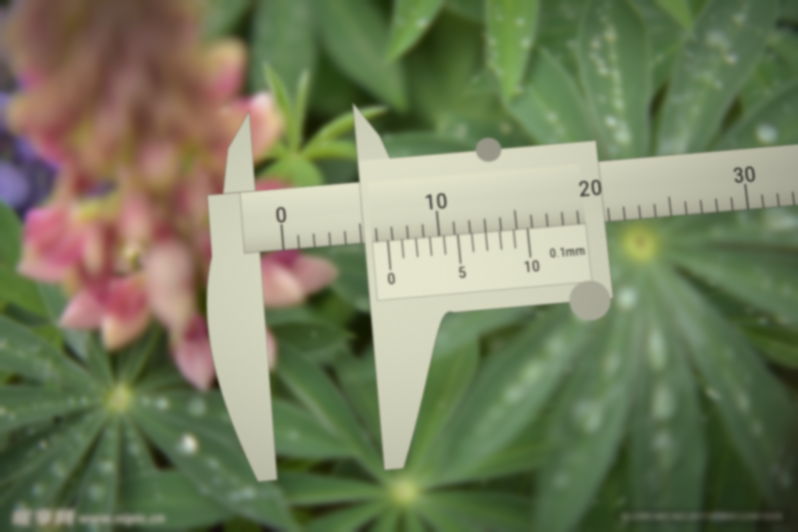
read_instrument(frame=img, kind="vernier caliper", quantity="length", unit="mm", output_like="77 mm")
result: 6.7 mm
